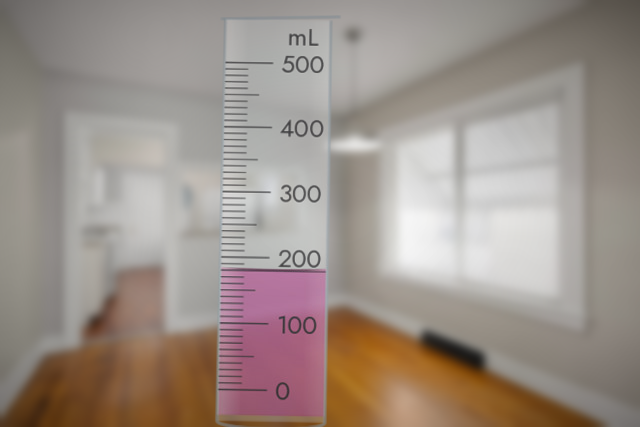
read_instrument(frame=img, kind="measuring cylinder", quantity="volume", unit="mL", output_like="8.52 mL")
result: 180 mL
